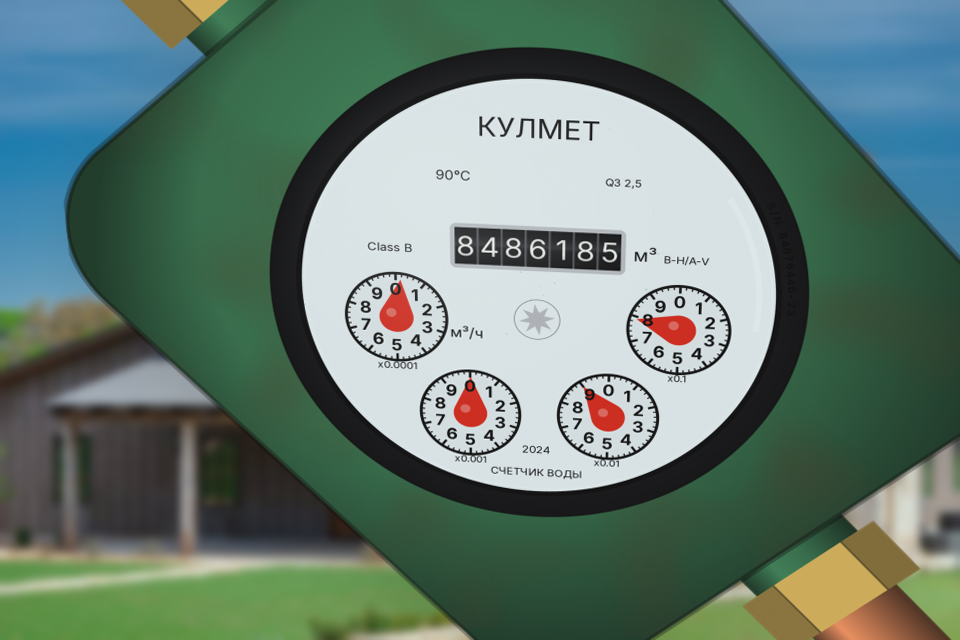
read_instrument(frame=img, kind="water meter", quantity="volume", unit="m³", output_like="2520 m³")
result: 8486185.7900 m³
